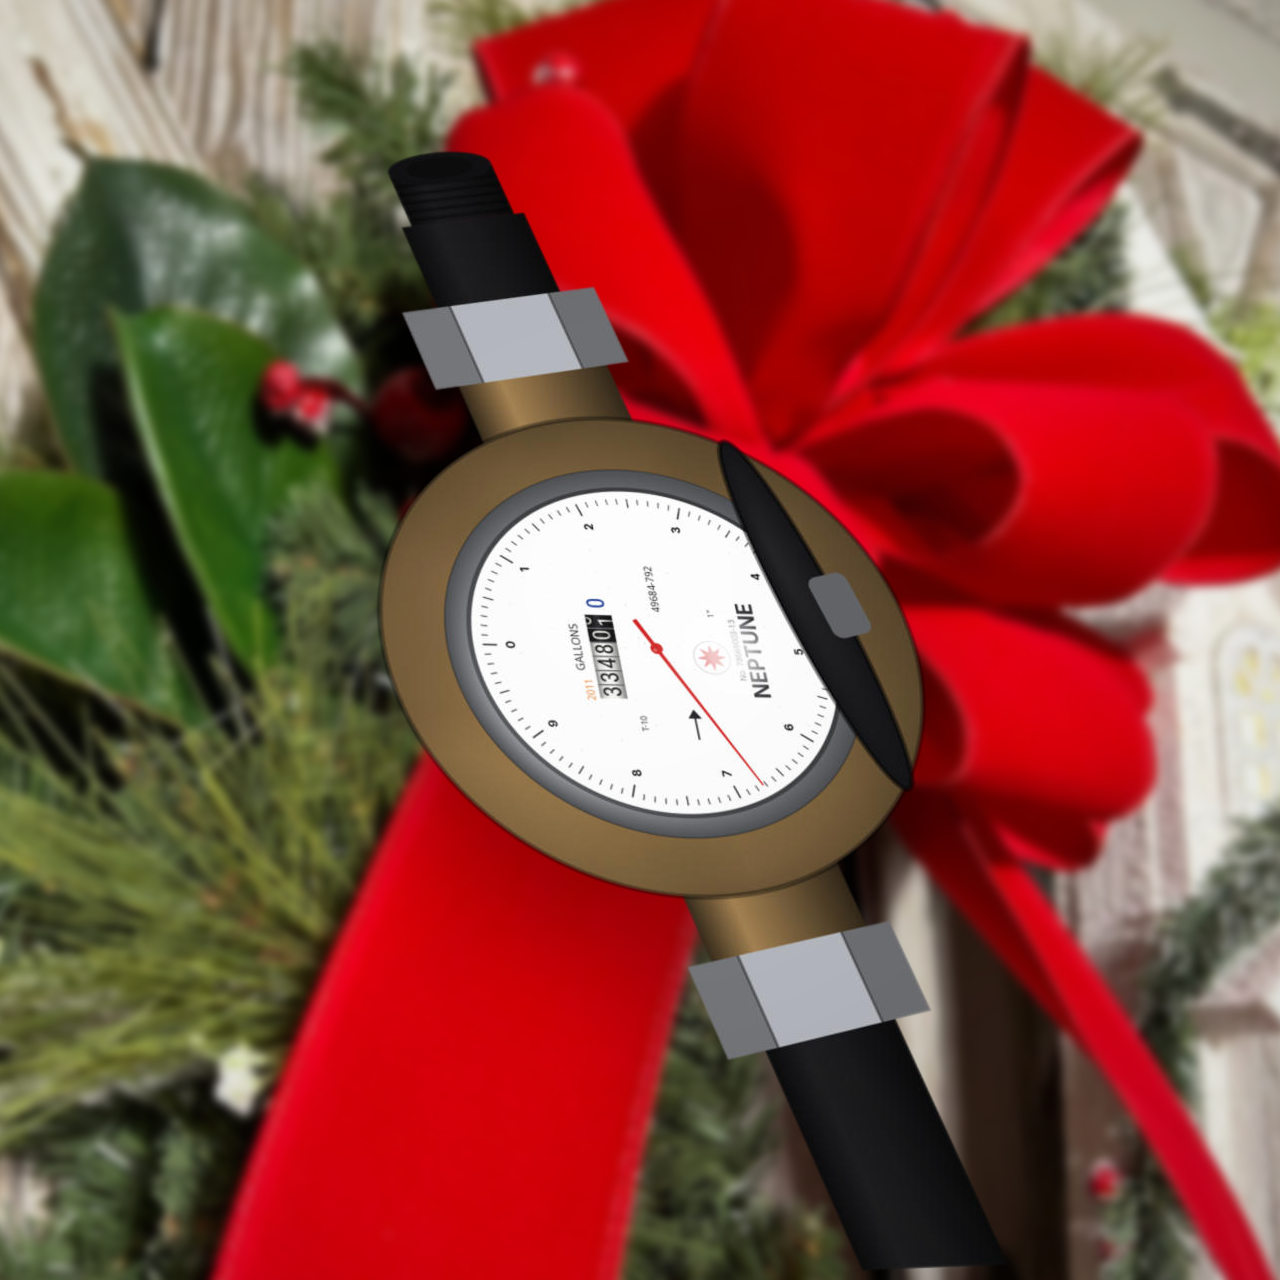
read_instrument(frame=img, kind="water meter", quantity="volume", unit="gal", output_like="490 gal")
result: 3348006.7 gal
